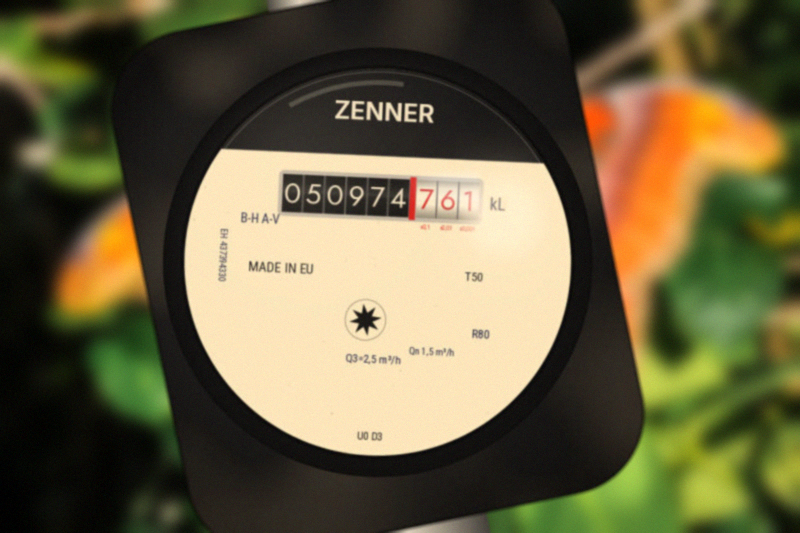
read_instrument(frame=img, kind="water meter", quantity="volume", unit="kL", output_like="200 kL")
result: 50974.761 kL
